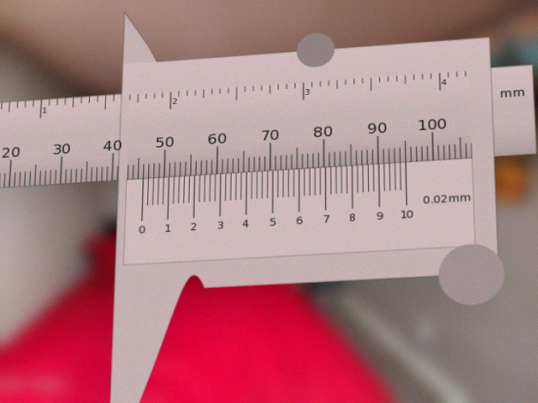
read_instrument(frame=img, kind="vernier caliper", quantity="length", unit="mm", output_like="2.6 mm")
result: 46.0 mm
